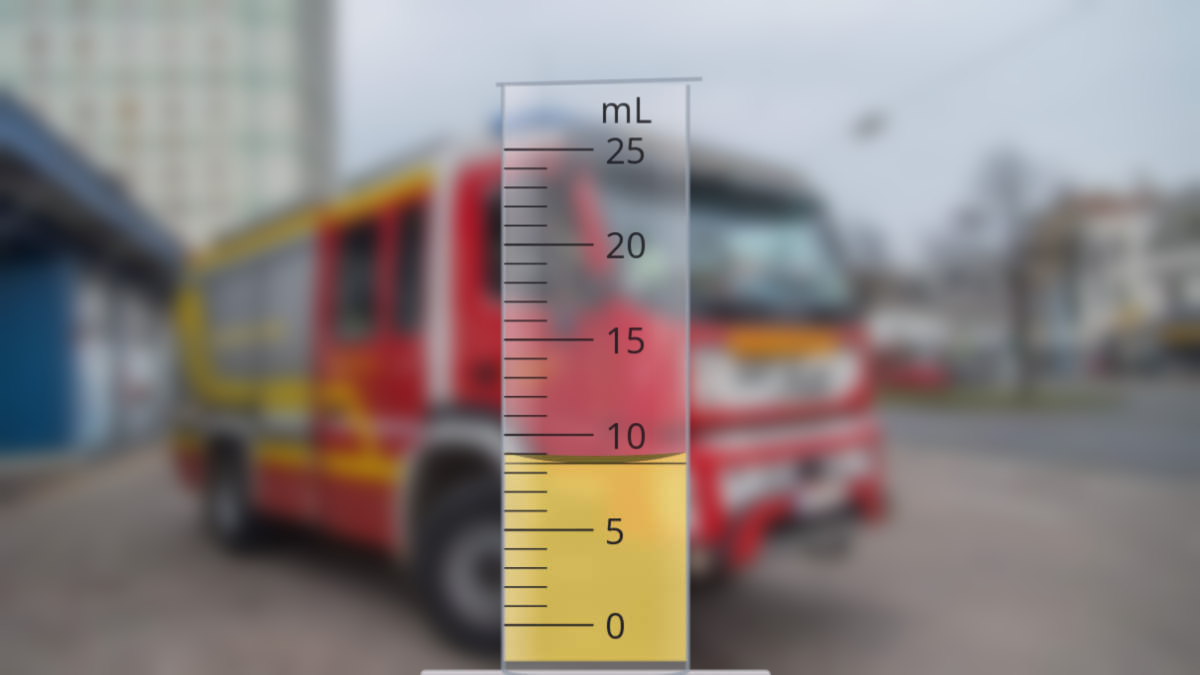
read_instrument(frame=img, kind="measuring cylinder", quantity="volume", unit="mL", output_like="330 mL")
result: 8.5 mL
